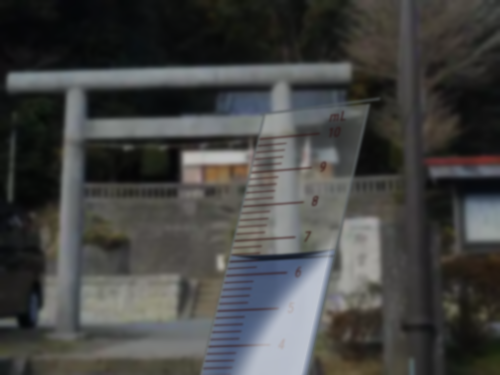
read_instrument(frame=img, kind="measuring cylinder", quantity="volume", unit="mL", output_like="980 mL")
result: 6.4 mL
